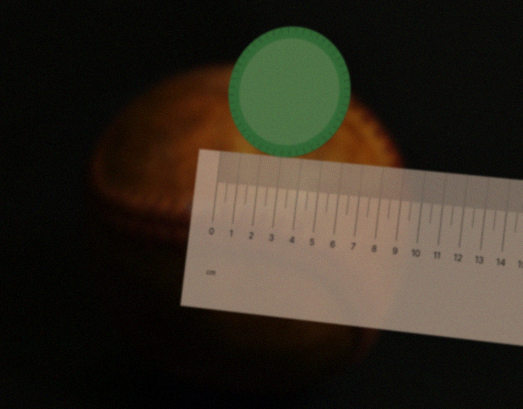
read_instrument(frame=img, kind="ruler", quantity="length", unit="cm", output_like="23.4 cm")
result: 6 cm
